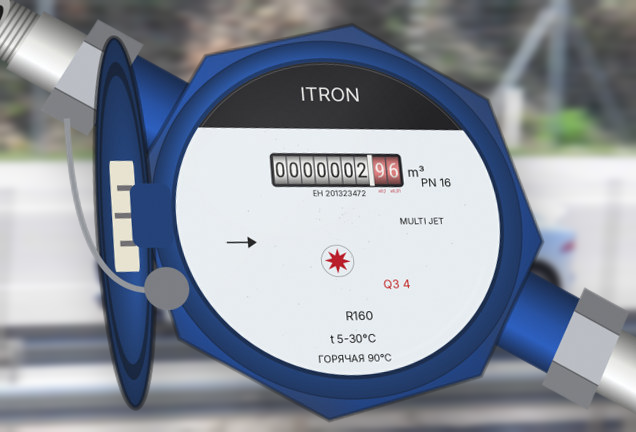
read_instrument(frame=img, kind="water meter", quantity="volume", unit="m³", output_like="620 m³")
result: 2.96 m³
